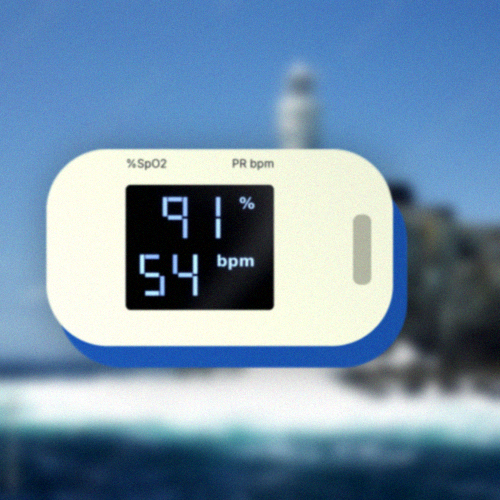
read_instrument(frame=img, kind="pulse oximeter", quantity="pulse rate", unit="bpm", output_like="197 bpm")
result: 54 bpm
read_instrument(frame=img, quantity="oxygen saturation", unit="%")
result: 91 %
